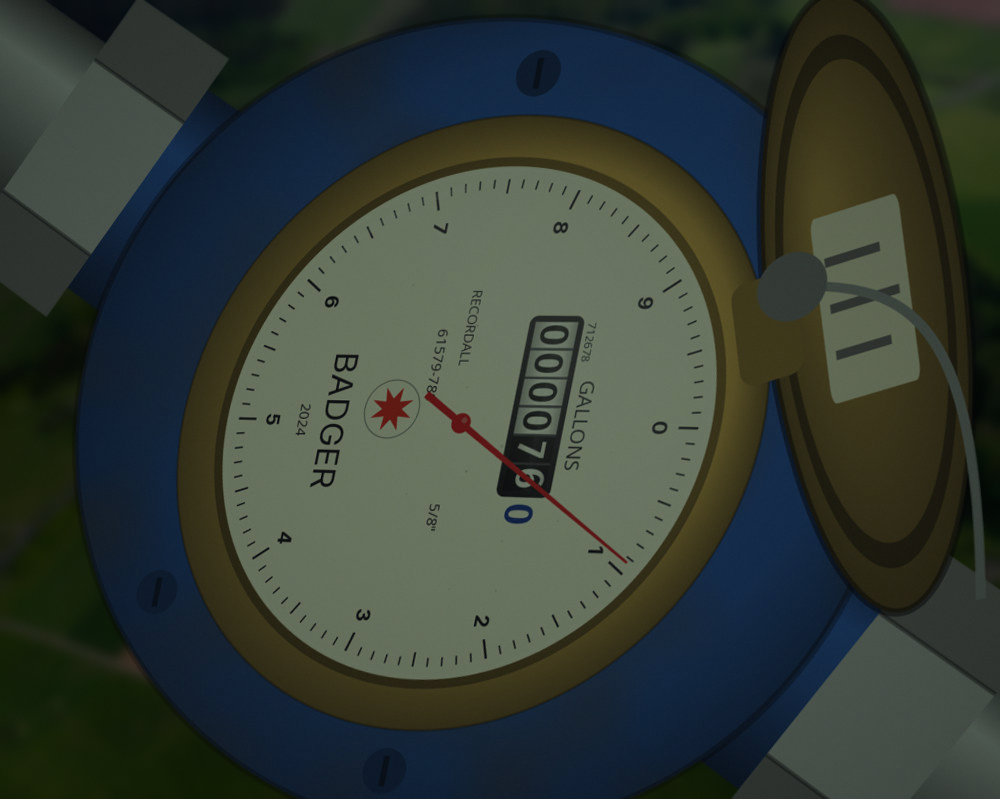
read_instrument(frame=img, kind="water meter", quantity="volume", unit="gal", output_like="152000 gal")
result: 760.9 gal
